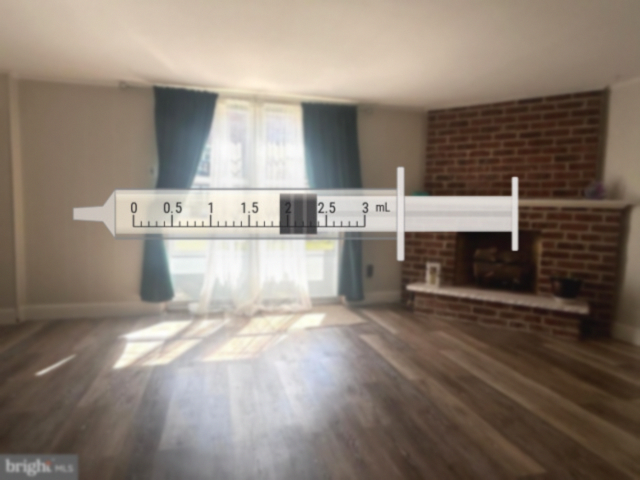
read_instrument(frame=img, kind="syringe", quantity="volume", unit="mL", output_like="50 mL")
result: 1.9 mL
